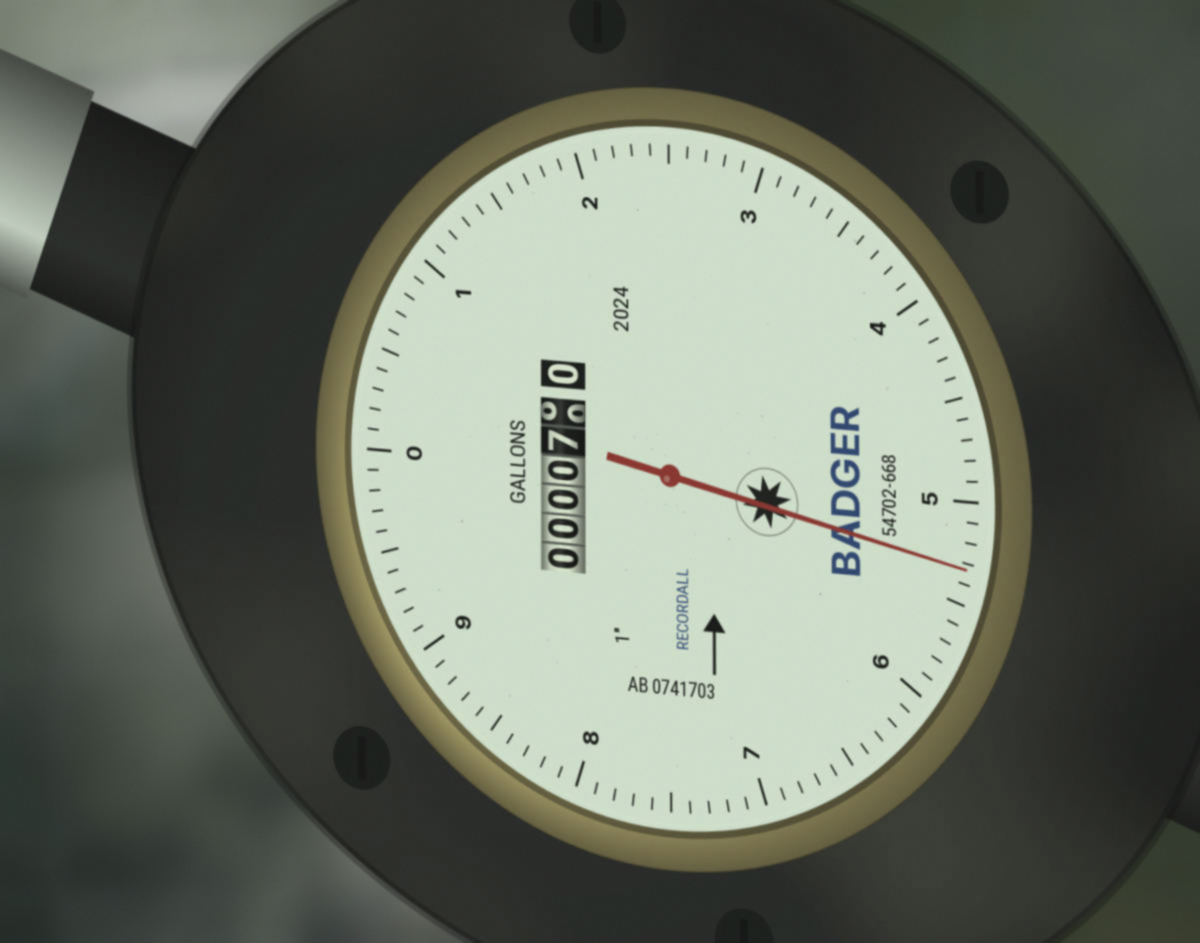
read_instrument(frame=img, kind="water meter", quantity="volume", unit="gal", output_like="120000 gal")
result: 785.3 gal
